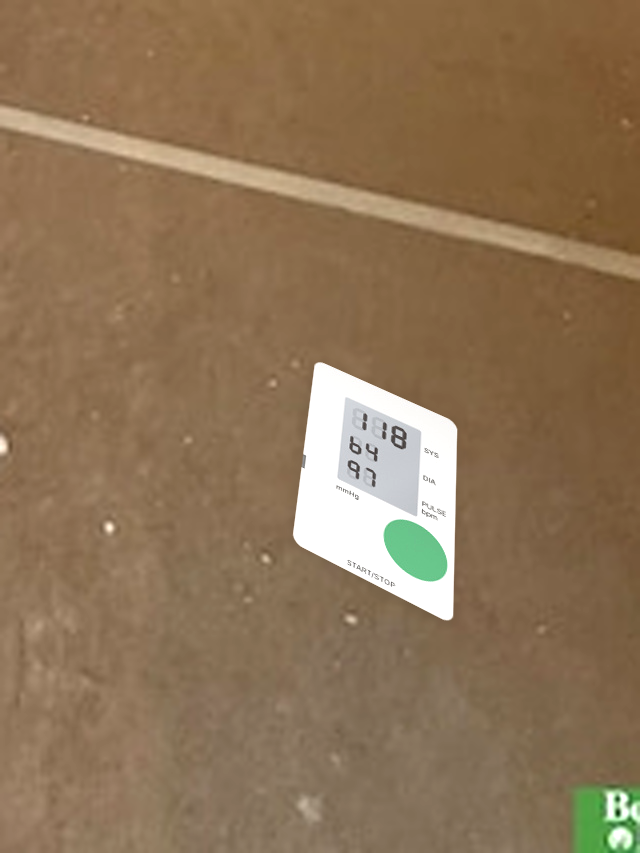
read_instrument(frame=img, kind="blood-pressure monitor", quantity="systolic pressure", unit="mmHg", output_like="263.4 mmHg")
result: 118 mmHg
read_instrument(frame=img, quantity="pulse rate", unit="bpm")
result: 97 bpm
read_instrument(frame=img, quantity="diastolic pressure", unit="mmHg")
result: 64 mmHg
